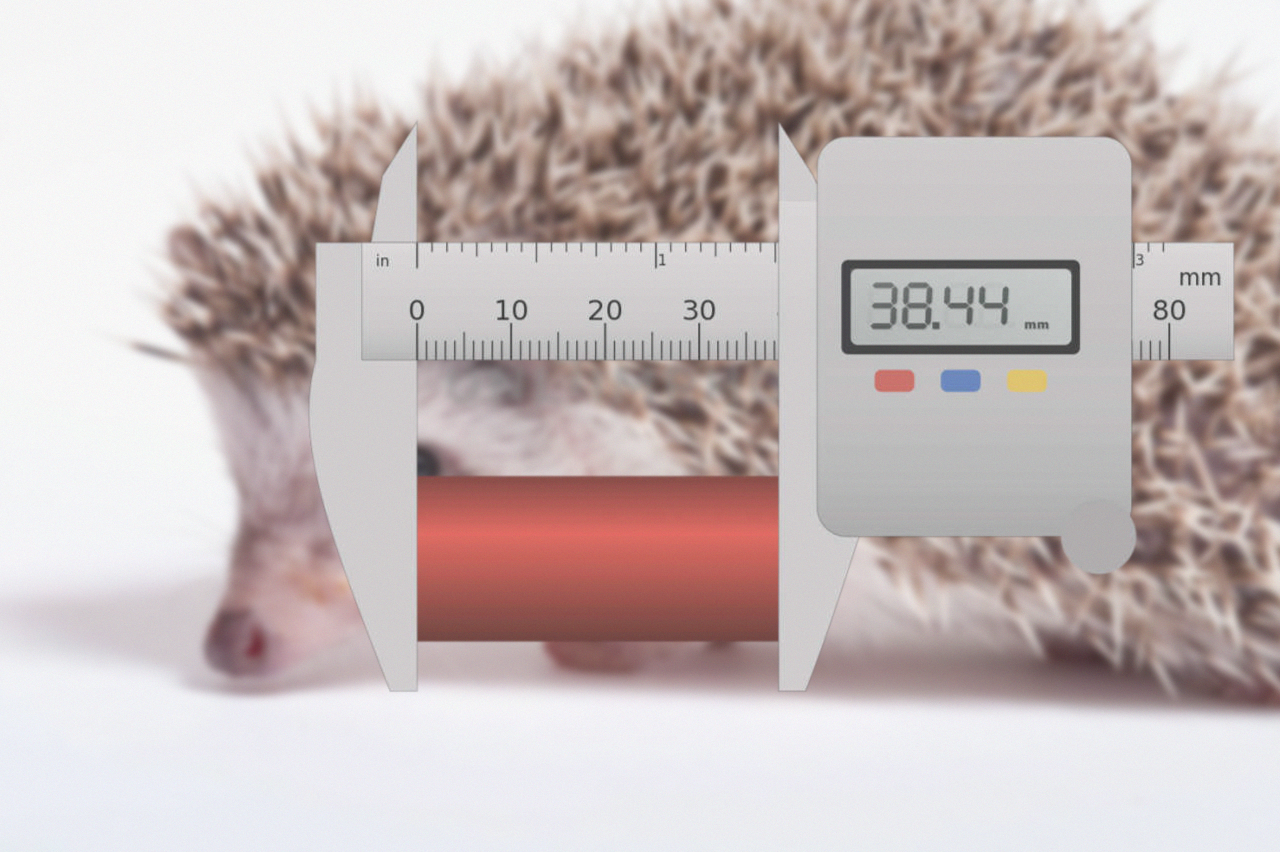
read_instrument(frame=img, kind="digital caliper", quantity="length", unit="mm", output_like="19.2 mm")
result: 38.44 mm
